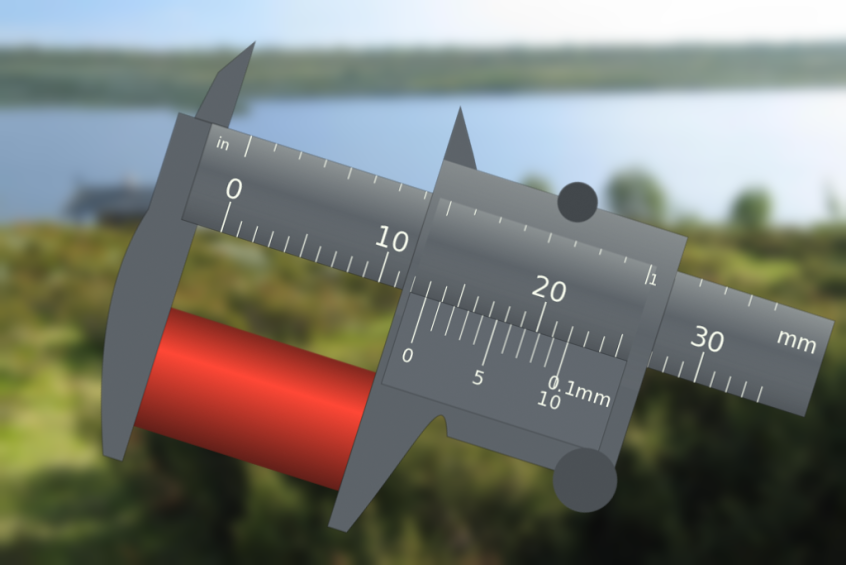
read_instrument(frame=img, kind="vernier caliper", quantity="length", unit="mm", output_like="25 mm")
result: 13.0 mm
